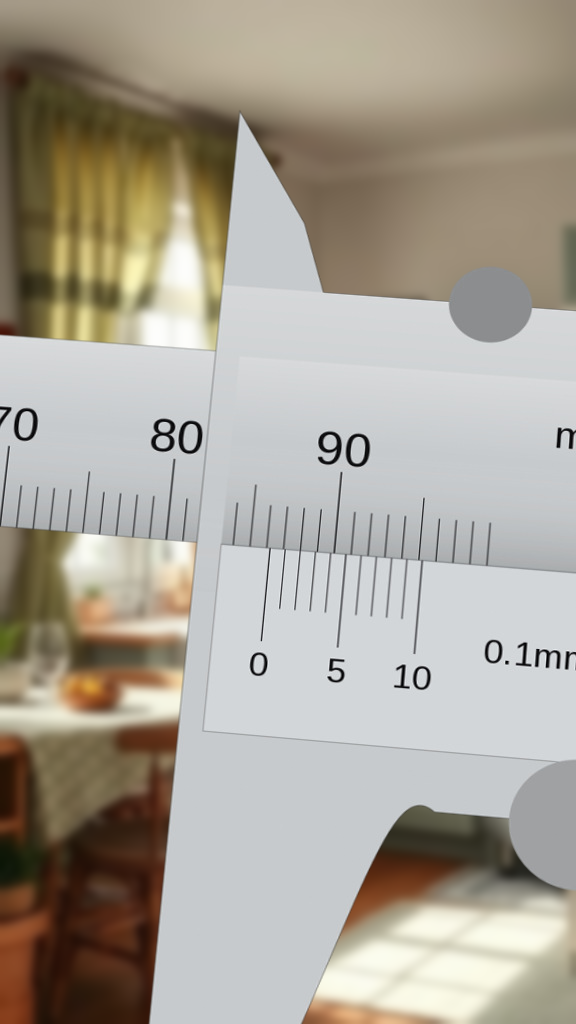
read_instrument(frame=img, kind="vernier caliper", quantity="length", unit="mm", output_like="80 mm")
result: 86.2 mm
